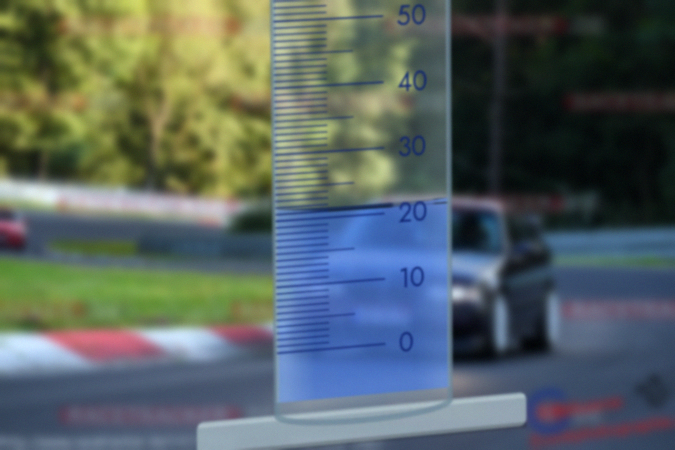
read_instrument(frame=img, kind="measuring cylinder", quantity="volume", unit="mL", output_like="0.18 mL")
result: 21 mL
